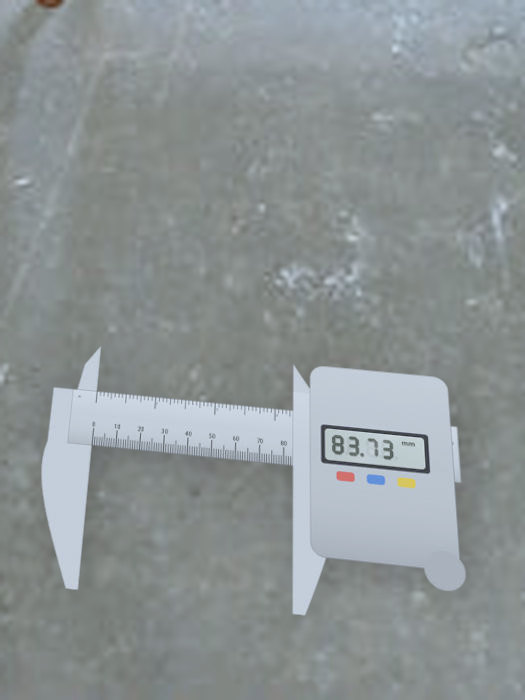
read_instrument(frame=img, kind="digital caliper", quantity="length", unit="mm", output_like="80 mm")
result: 83.73 mm
